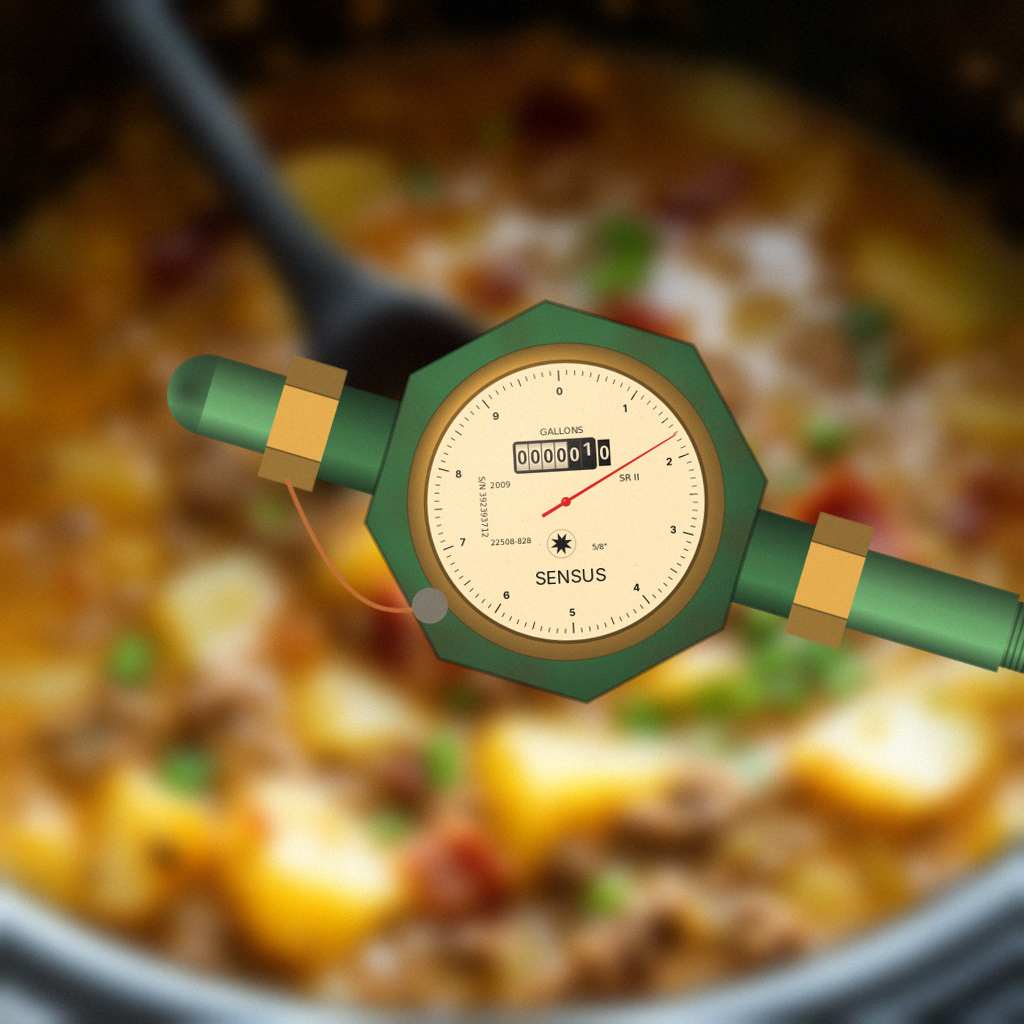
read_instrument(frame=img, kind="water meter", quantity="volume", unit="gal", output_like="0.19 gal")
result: 11.7 gal
